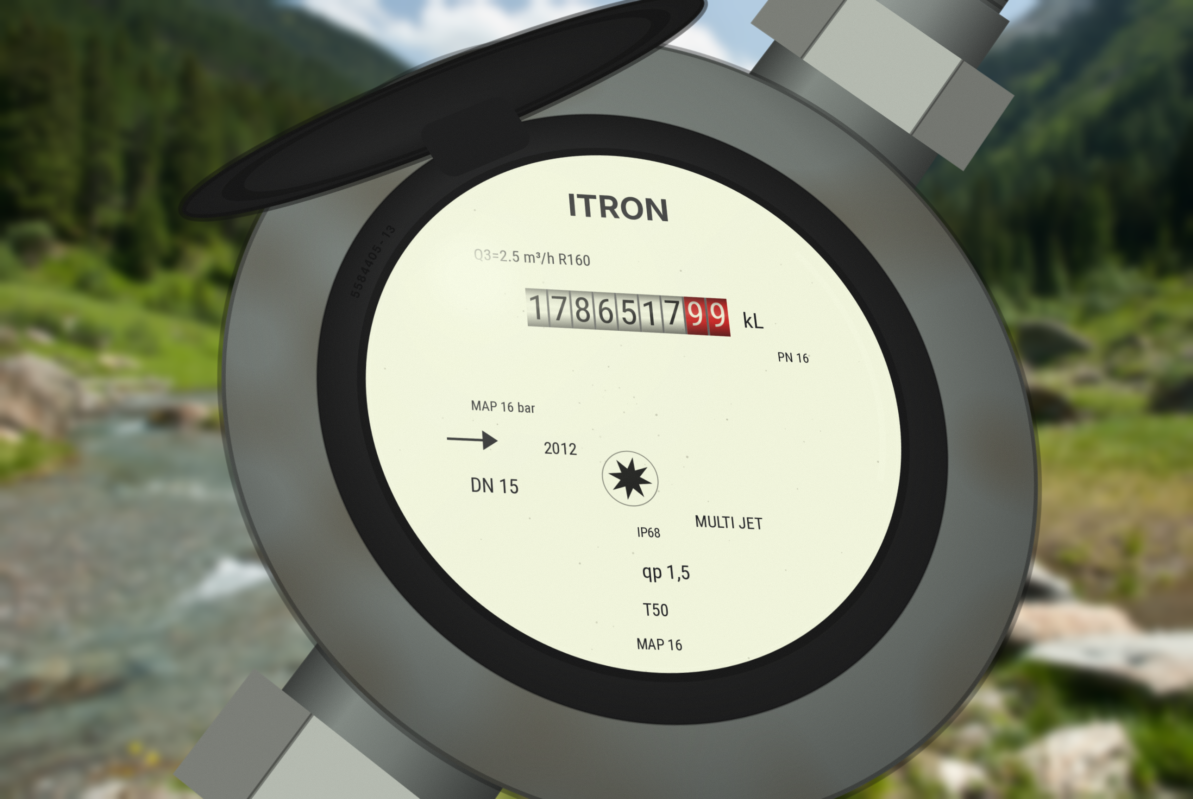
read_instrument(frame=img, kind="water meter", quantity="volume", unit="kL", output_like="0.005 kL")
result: 1786517.99 kL
